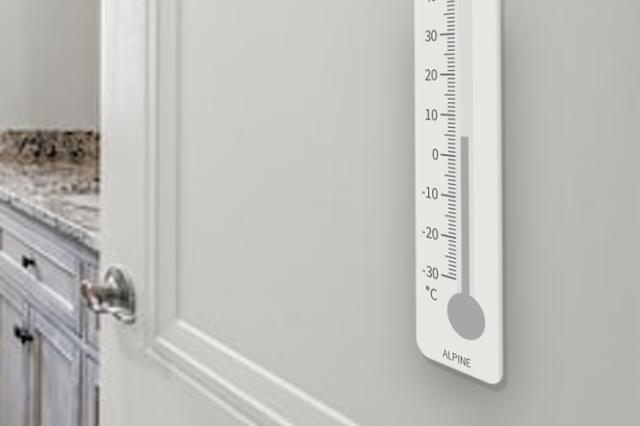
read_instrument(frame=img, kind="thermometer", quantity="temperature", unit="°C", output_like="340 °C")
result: 5 °C
